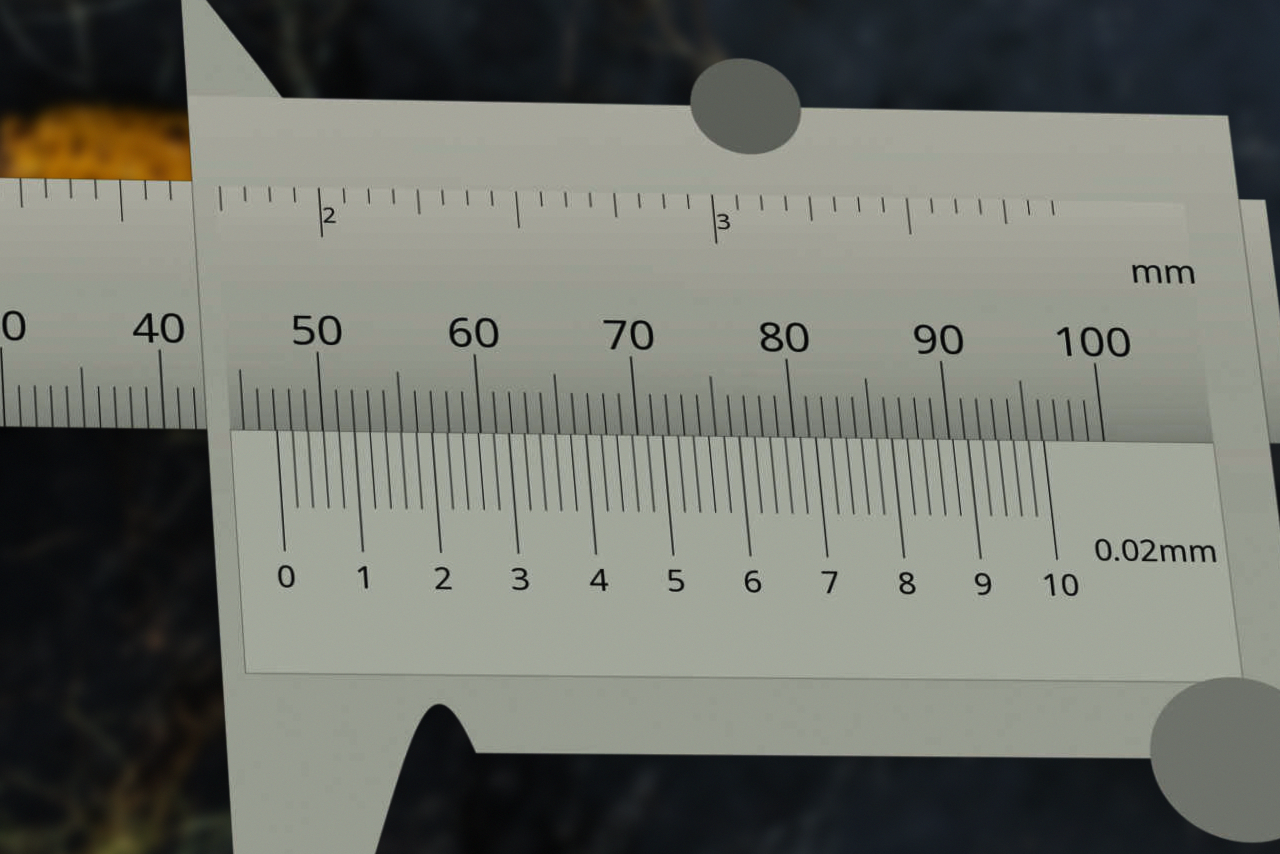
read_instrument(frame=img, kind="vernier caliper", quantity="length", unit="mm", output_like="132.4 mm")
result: 47.1 mm
